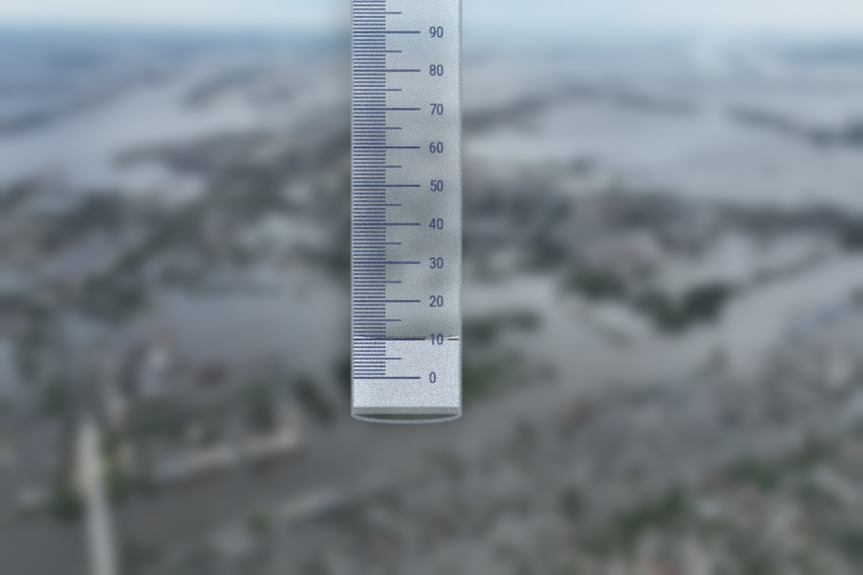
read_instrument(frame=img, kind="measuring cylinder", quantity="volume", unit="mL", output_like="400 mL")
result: 10 mL
